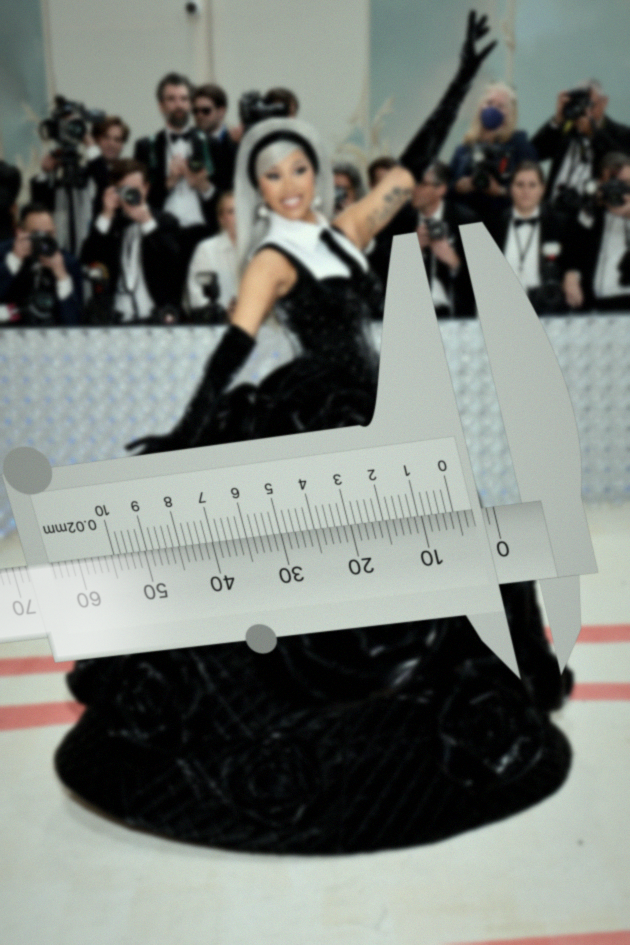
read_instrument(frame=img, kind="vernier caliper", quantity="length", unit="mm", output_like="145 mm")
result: 5.6 mm
